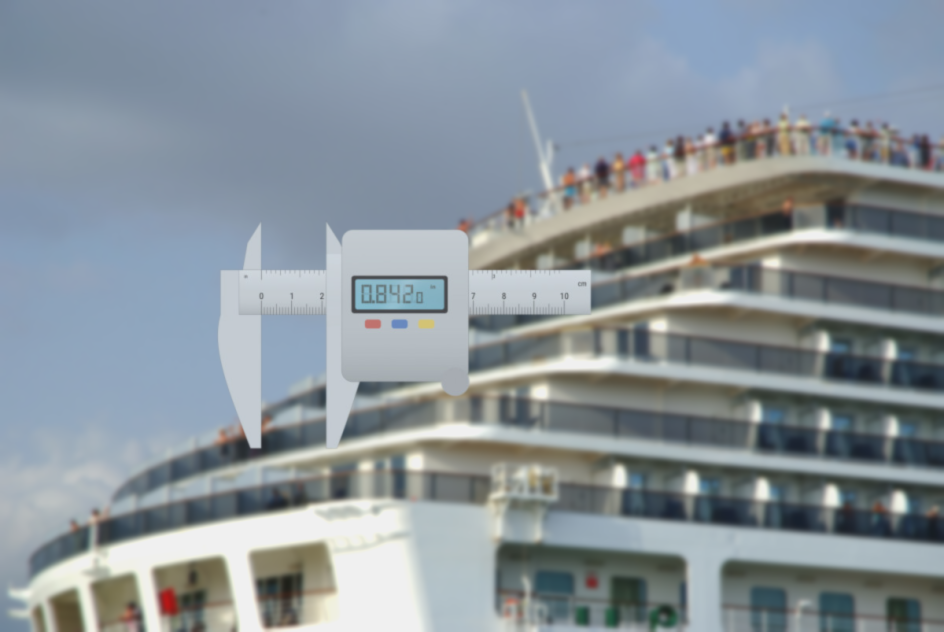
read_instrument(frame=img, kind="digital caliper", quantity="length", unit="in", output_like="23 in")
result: 0.8420 in
